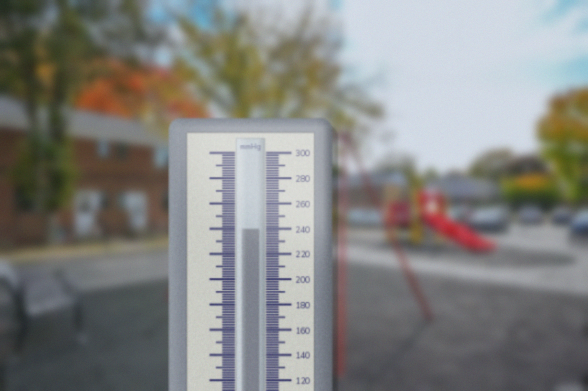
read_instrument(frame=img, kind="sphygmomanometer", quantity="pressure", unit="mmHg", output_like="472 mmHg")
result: 240 mmHg
